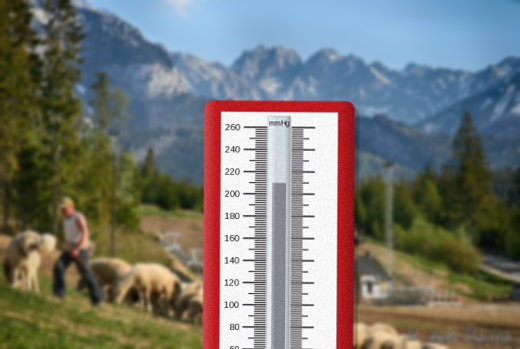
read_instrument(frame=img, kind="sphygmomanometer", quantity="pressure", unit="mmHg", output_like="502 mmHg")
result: 210 mmHg
